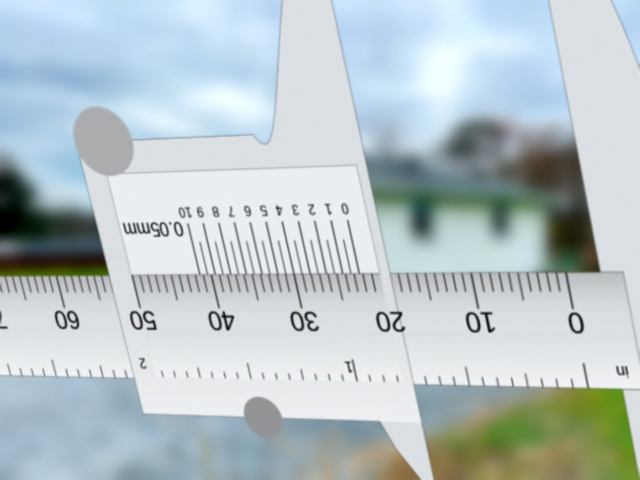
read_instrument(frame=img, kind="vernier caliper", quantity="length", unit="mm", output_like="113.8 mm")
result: 22.4 mm
